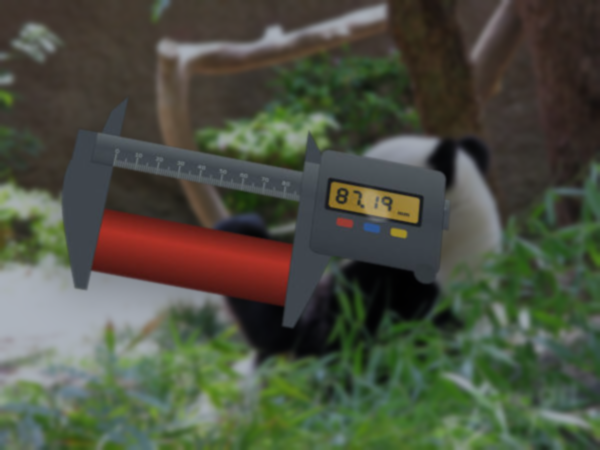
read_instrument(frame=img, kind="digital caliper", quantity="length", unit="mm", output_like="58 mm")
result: 87.19 mm
